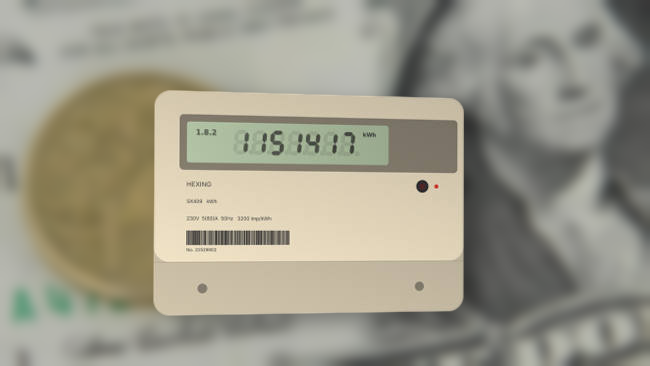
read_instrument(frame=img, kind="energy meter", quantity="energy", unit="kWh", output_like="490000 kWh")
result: 1151417 kWh
